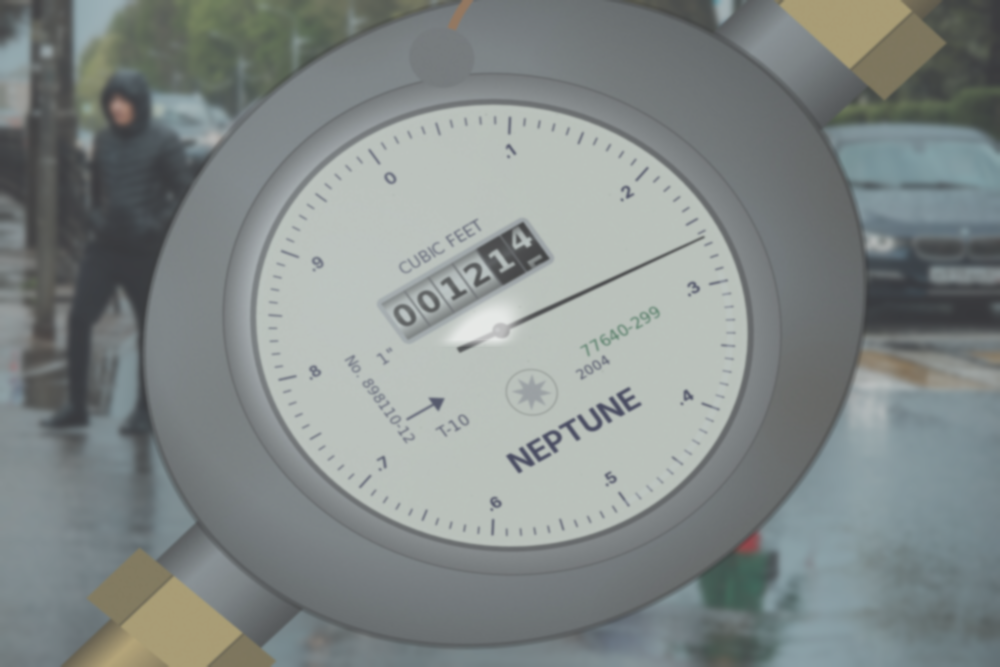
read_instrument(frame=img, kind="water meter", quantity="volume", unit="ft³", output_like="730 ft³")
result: 1214.26 ft³
